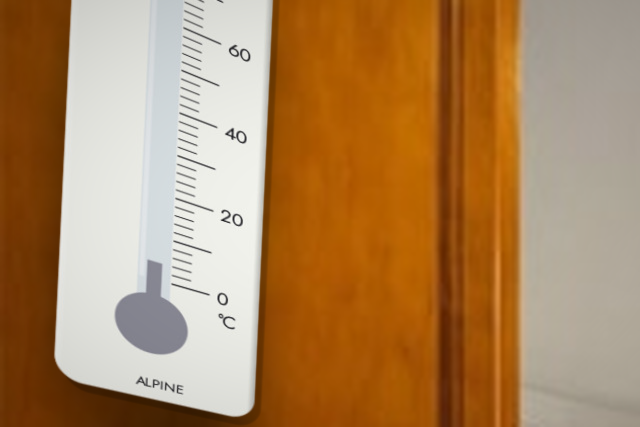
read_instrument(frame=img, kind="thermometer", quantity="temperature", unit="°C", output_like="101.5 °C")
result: 4 °C
